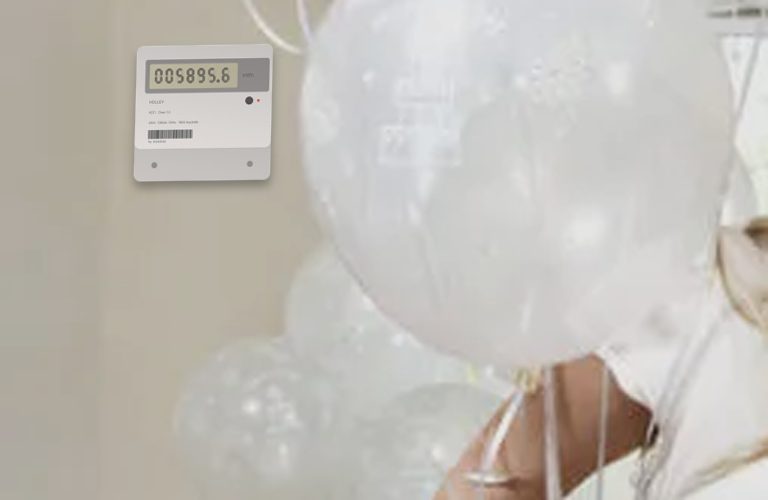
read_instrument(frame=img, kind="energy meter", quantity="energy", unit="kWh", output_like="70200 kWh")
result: 5895.6 kWh
